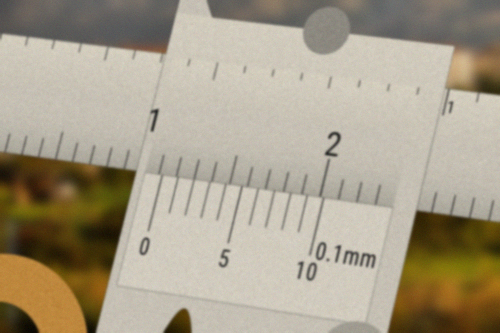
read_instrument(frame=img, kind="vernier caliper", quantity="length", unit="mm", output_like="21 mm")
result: 11.2 mm
